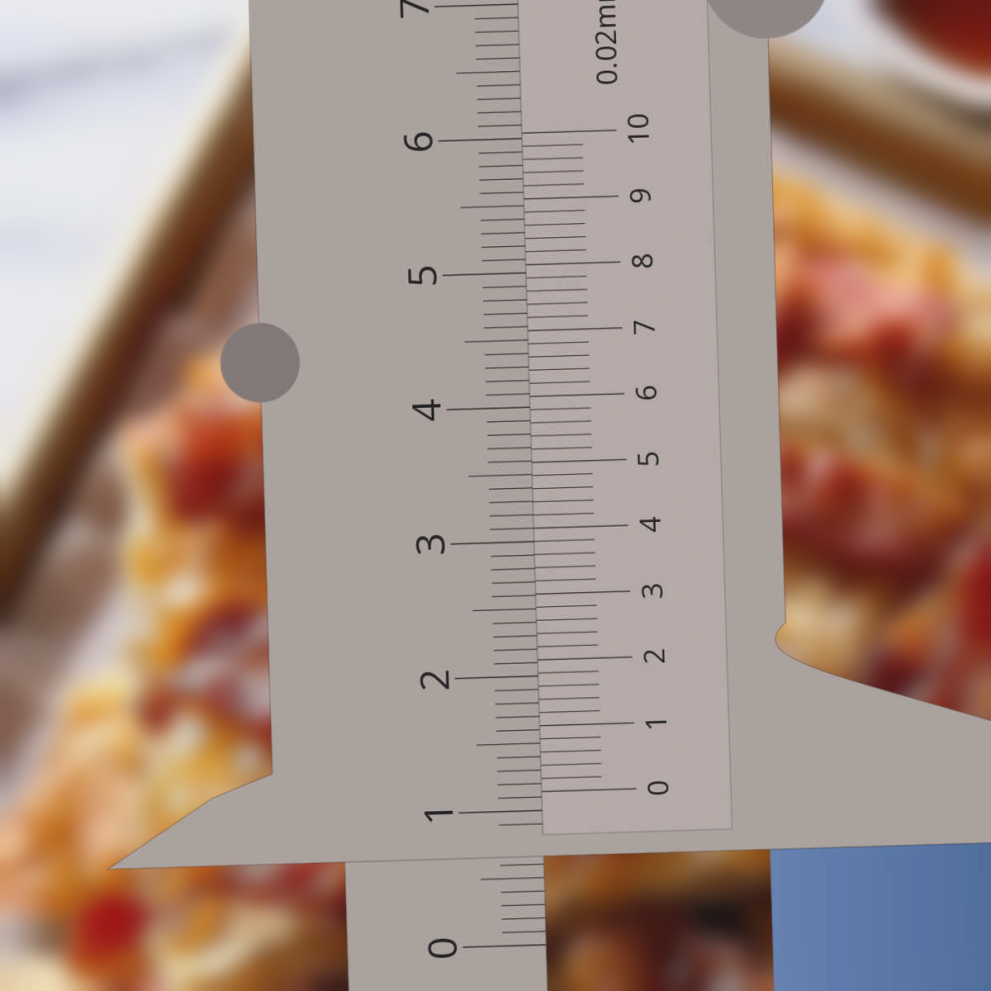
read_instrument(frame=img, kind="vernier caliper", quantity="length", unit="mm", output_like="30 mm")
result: 11.4 mm
